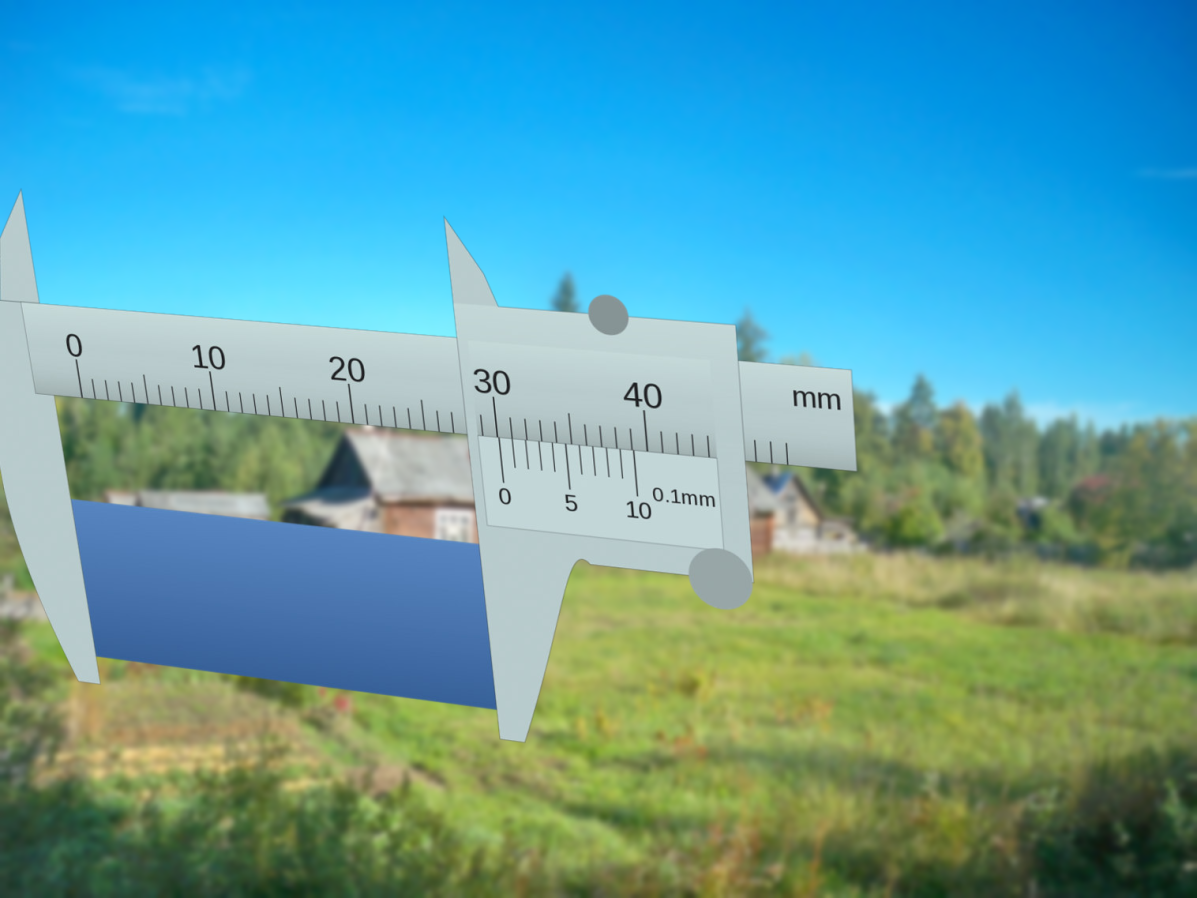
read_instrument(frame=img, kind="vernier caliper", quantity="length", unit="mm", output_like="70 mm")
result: 30.1 mm
